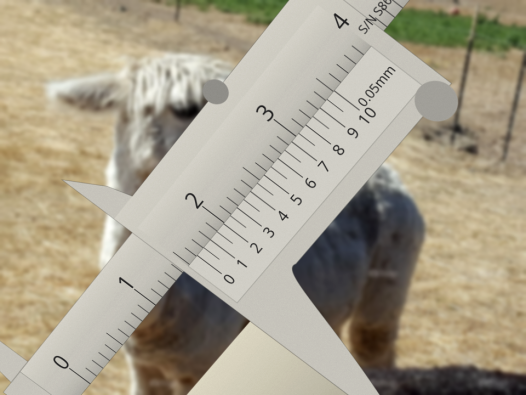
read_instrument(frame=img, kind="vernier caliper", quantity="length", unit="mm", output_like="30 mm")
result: 16.1 mm
